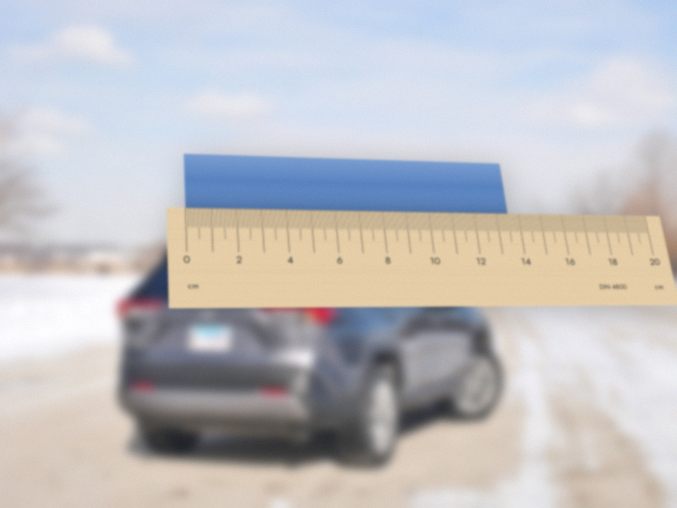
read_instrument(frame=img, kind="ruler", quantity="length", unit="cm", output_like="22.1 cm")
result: 13.5 cm
